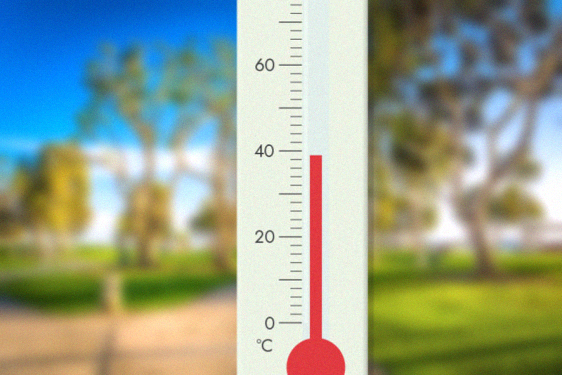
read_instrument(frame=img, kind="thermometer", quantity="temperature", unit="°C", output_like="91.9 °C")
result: 39 °C
